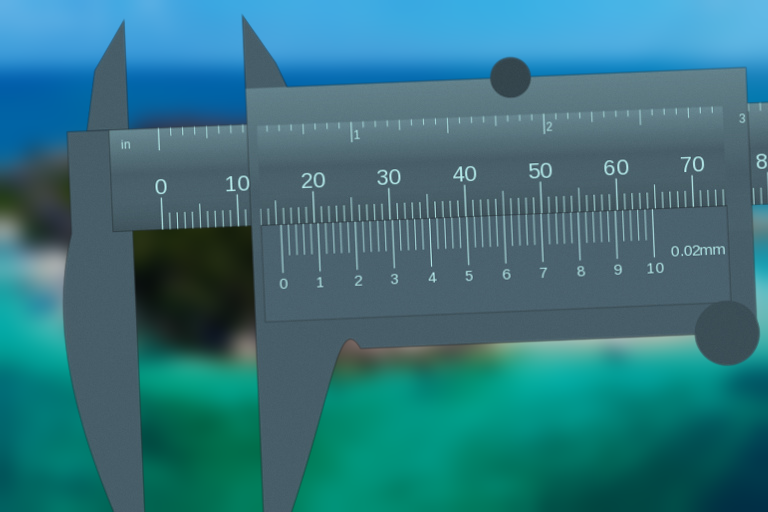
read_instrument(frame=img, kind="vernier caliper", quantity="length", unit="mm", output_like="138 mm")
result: 15.6 mm
